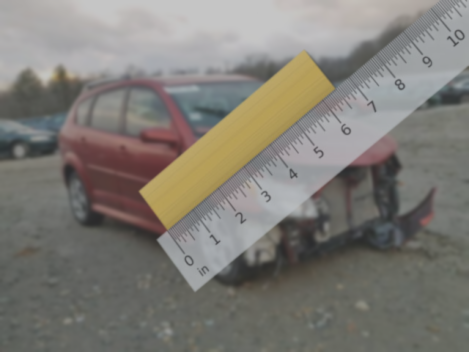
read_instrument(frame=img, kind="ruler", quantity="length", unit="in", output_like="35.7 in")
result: 6.5 in
